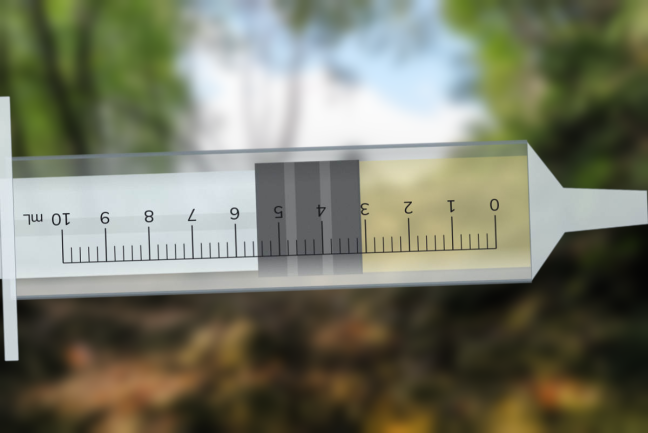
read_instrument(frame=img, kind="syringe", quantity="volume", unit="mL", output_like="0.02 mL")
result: 3.1 mL
